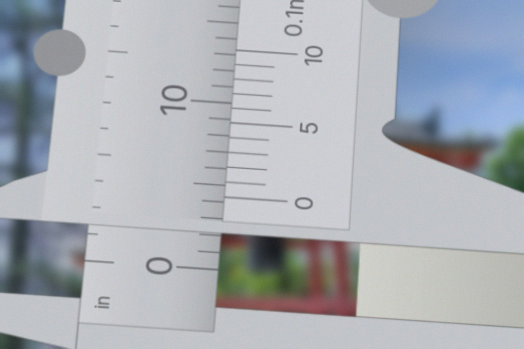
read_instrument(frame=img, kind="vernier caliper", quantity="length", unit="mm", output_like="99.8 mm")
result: 4.3 mm
